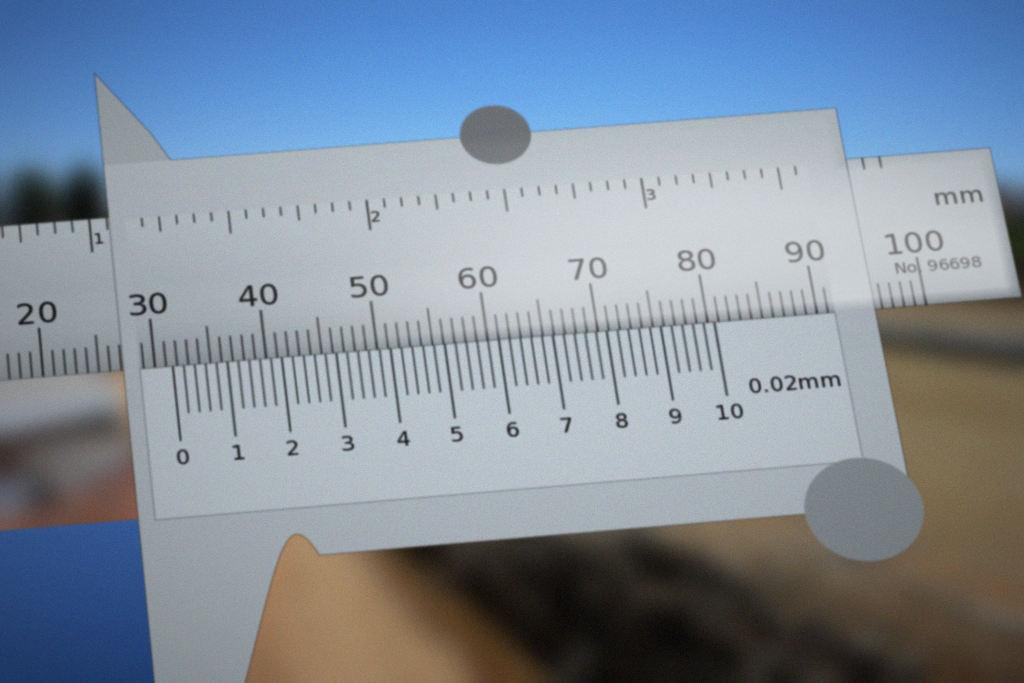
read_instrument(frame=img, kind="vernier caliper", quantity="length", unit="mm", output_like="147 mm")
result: 31.6 mm
